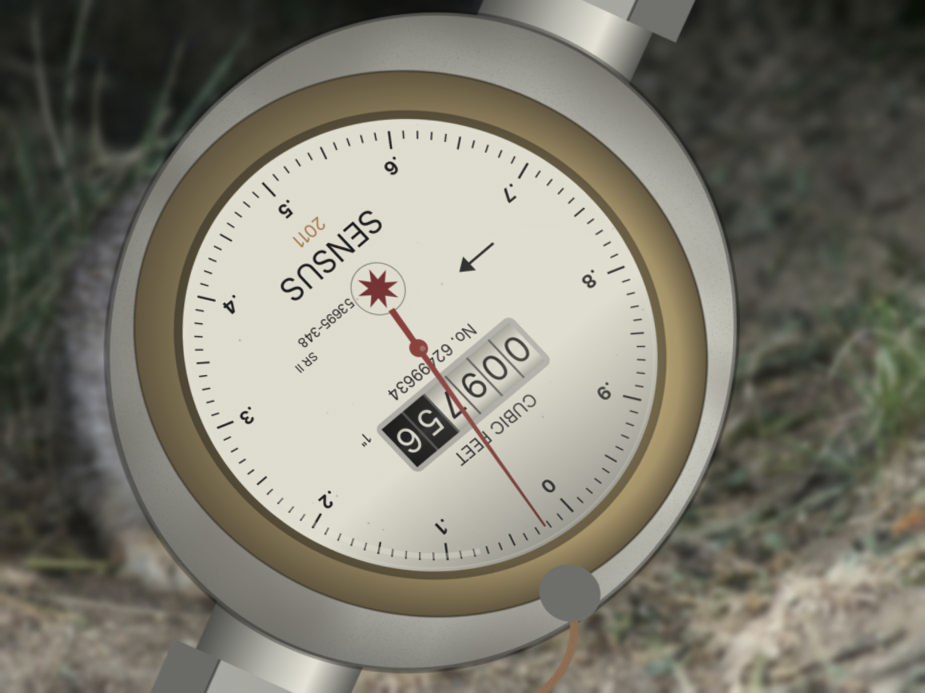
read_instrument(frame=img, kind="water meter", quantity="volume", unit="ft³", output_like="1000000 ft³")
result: 9756.02 ft³
